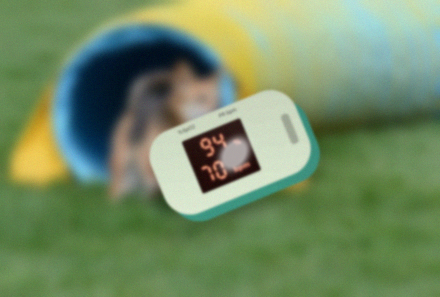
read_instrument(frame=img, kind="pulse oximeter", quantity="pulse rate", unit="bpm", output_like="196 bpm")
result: 70 bpm
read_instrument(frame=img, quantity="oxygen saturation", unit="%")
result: 94 %
